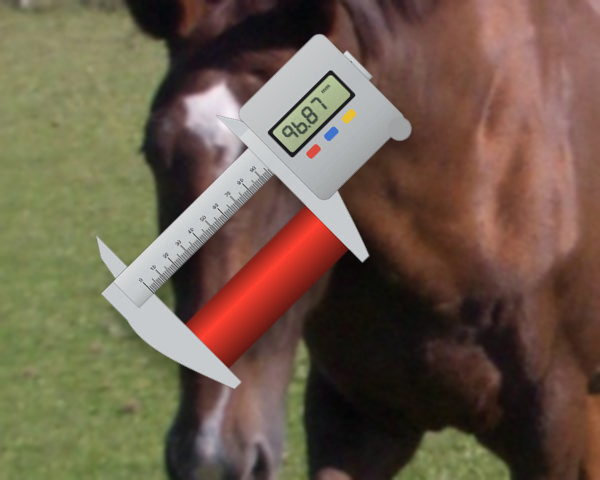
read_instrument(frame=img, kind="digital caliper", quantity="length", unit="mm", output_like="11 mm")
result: 96.87 mm
